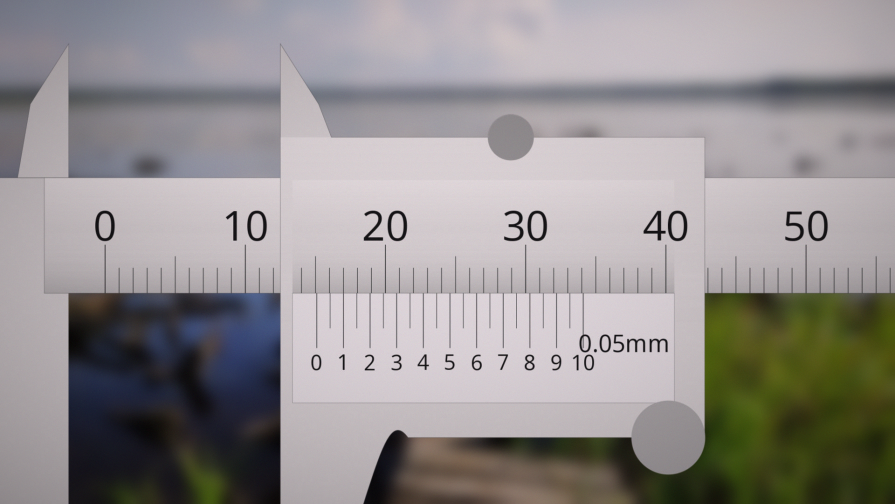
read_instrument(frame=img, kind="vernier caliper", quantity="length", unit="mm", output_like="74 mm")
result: 15.1 mm
